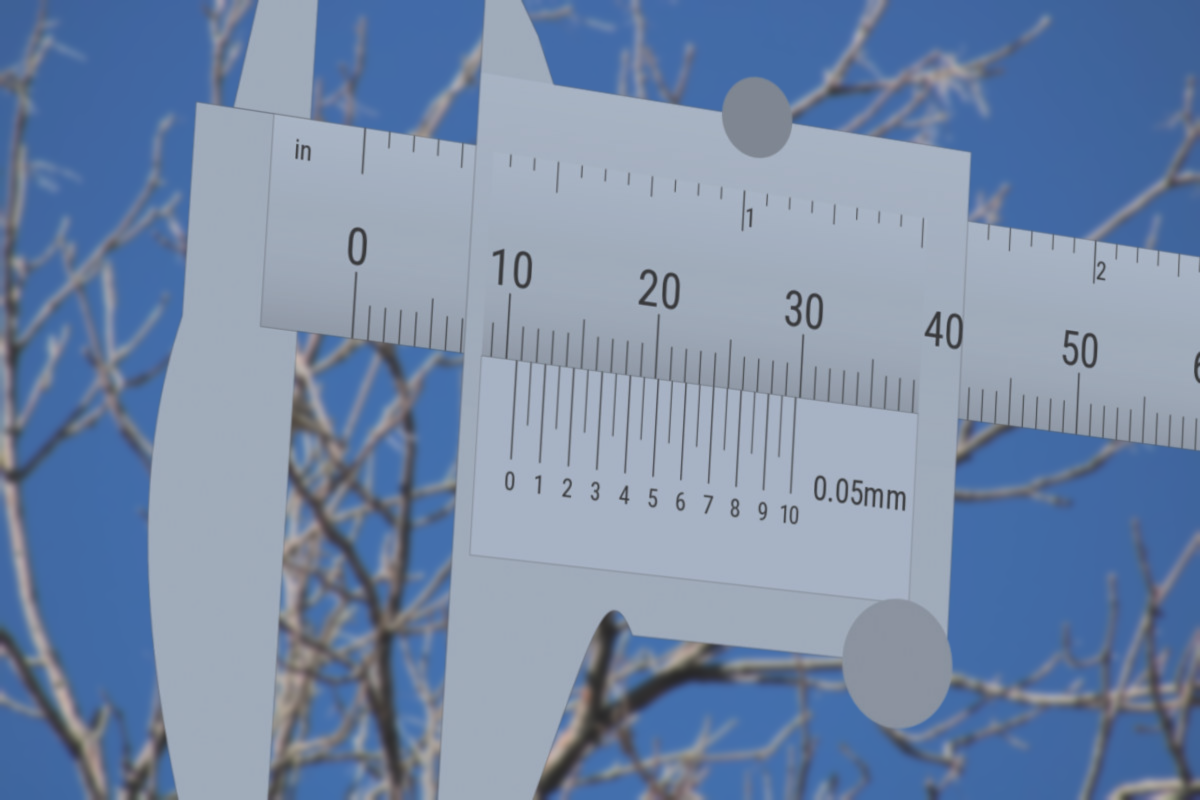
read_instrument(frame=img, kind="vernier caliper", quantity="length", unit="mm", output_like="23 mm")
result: 10.7 mm
